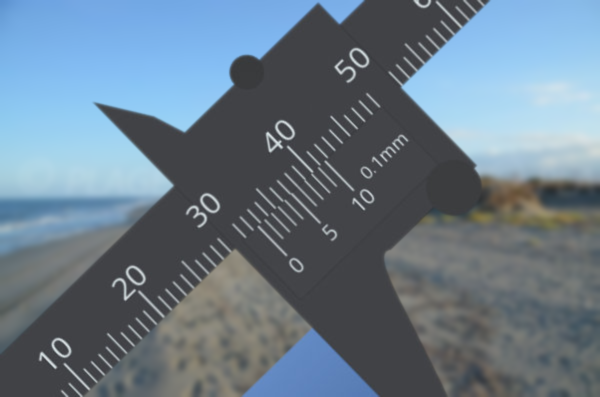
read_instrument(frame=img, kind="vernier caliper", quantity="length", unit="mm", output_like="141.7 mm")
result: 32.6 mm
